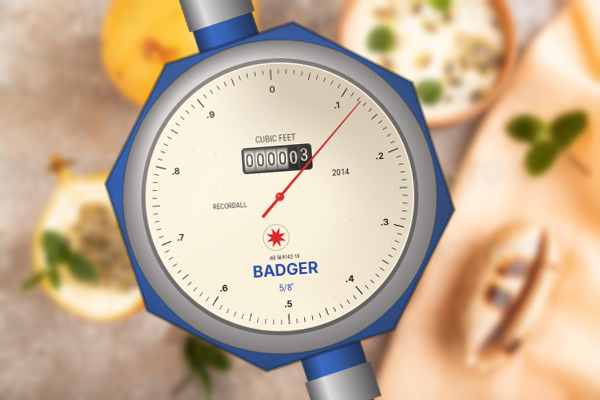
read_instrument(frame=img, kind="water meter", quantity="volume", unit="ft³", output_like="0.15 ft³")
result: 3.12 ft³
